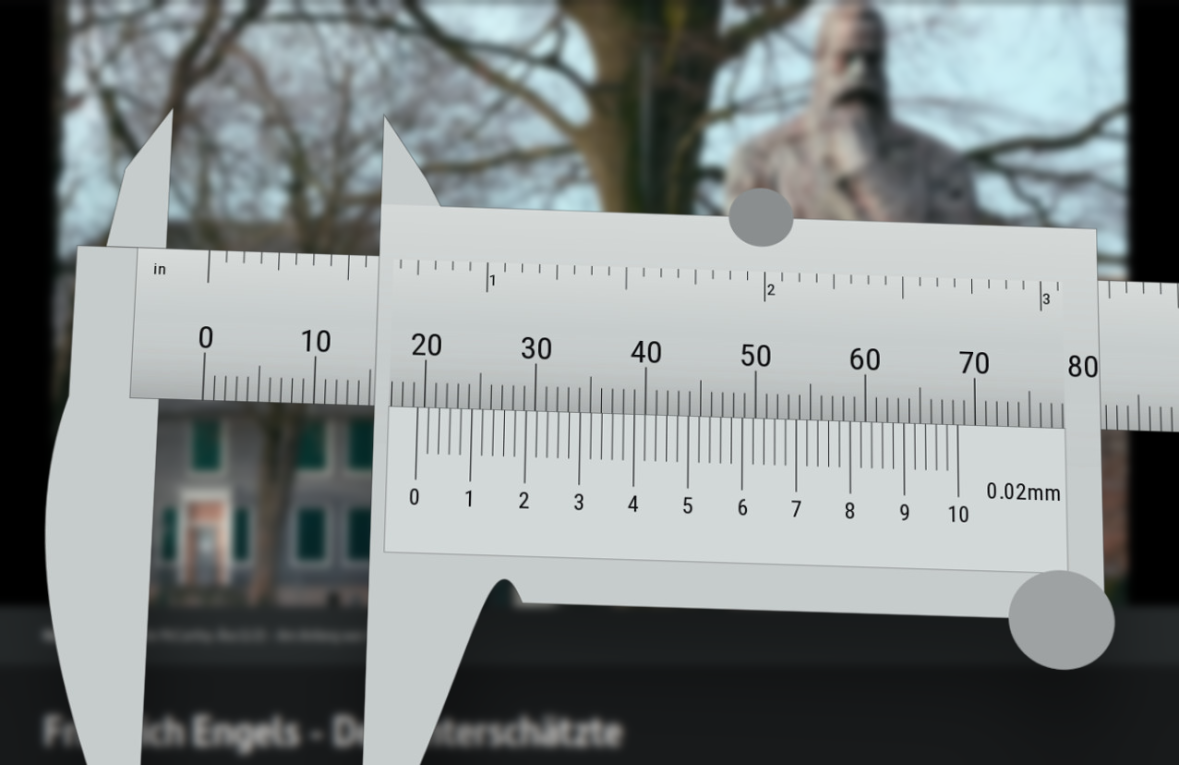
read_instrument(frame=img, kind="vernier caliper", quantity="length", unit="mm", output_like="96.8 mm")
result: 19.4 mm
